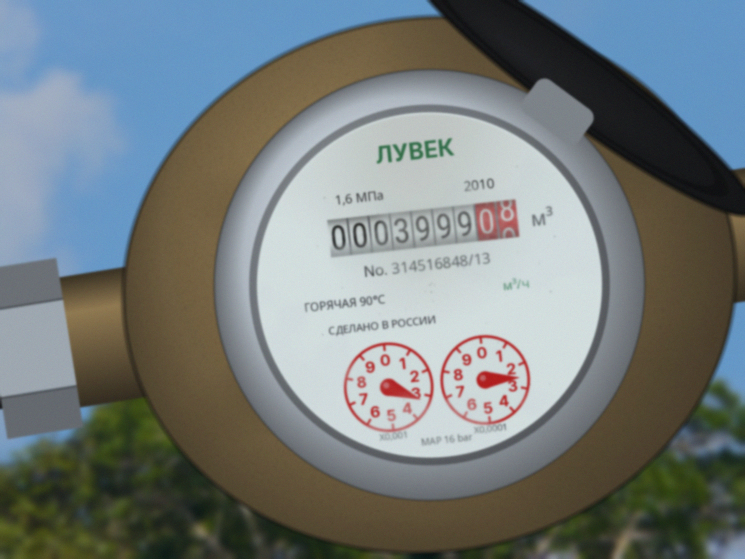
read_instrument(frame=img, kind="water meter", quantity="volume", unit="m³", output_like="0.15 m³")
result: 3999.0832 m³
